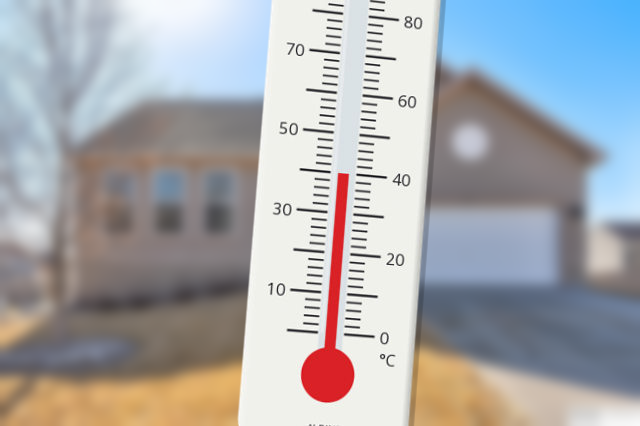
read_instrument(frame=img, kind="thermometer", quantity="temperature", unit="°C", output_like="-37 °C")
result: 40 °C
